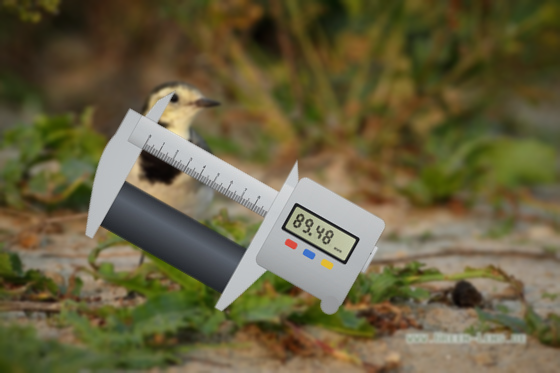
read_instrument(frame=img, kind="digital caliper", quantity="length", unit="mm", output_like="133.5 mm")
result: 89.48 mm
